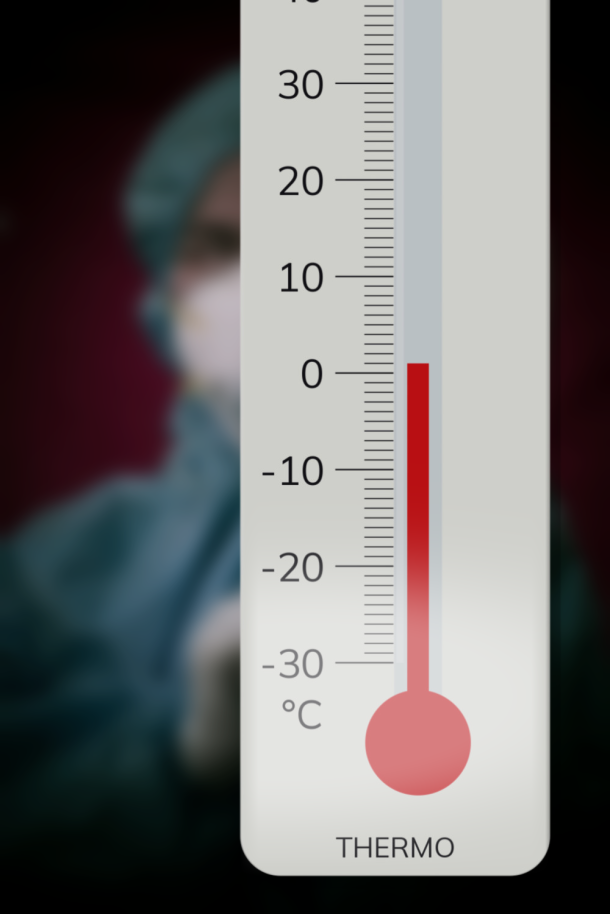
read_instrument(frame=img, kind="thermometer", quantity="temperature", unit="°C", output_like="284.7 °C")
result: 1 °C
